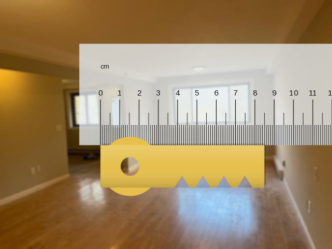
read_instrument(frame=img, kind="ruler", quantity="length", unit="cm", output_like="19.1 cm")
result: 8.5 cm
